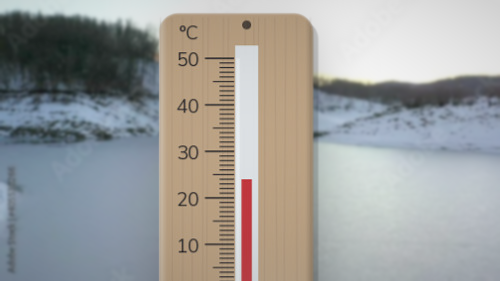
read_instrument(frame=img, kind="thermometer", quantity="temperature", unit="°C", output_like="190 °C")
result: 24 °C
